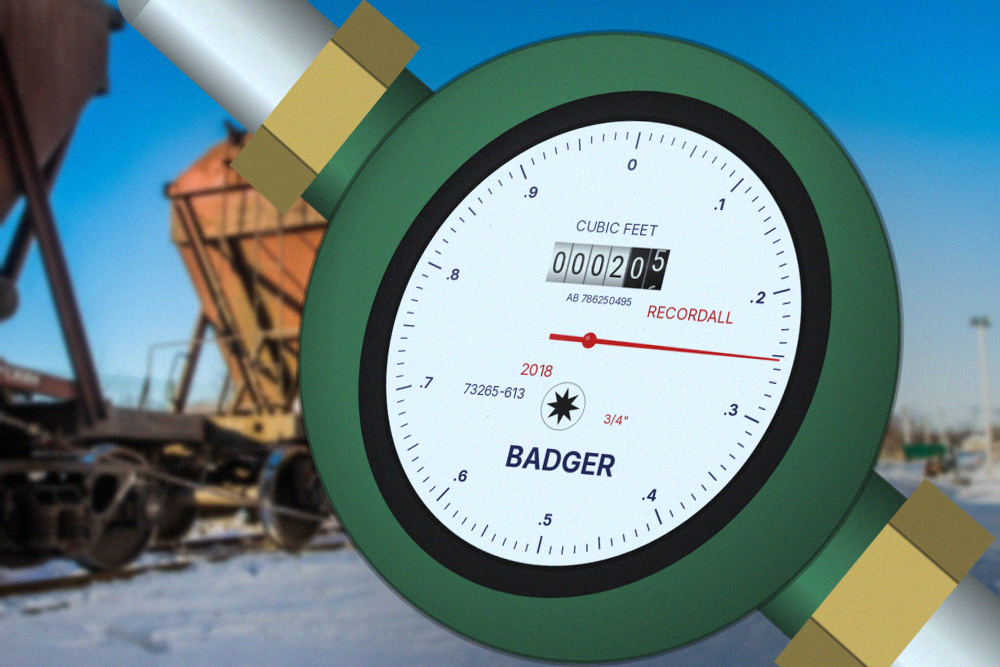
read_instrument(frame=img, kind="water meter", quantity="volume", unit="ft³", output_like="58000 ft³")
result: 205.25 ft³
